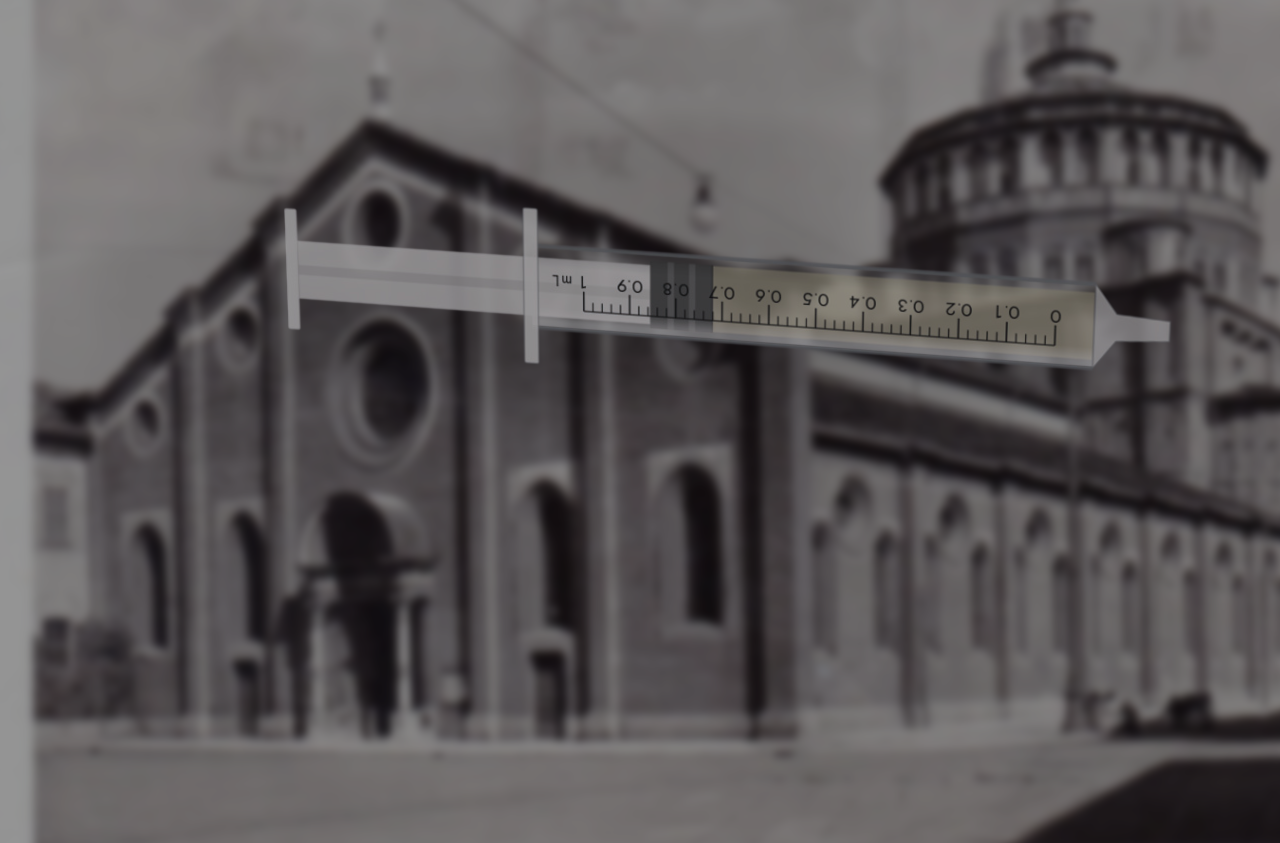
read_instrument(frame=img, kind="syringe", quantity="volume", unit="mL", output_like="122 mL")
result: 0.72 mL
